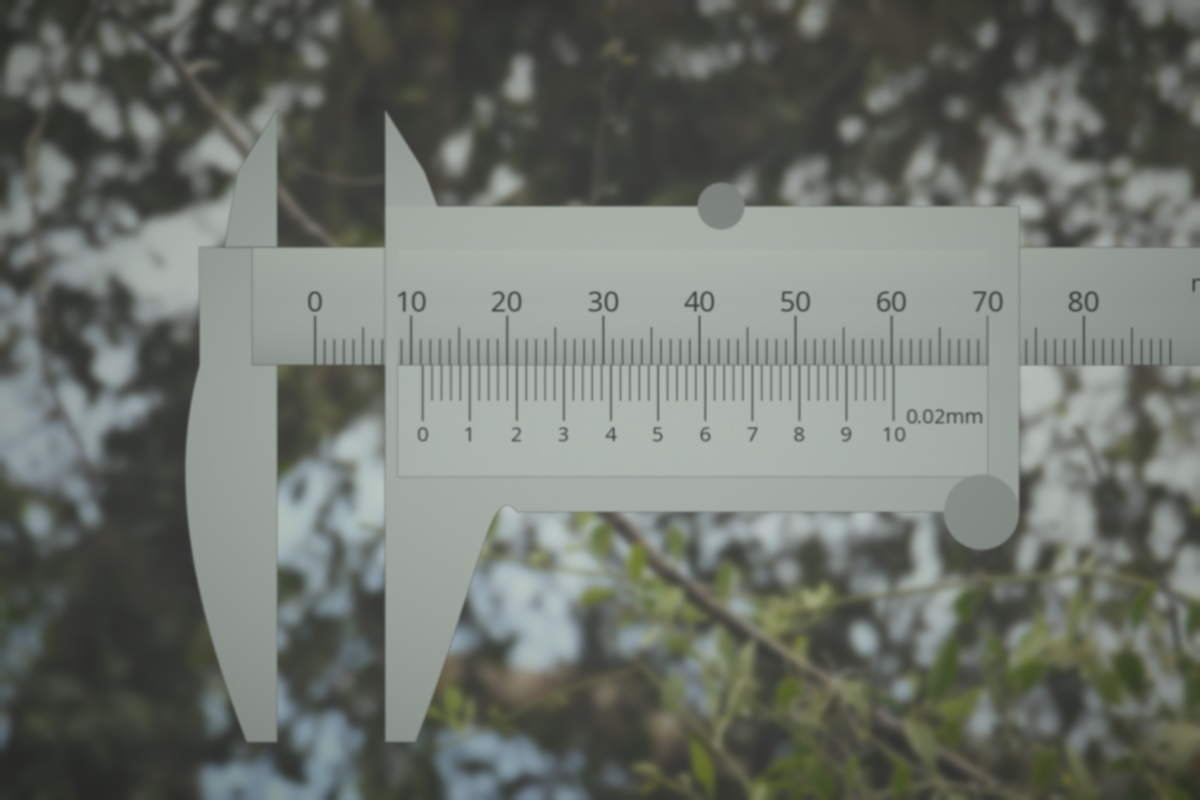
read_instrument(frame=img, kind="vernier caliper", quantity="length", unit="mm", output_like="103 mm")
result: 11.2 mm
